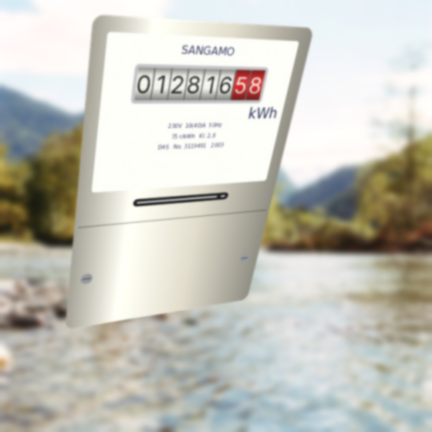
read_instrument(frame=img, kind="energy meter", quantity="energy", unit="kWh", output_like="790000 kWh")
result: 12816.58 kWh
